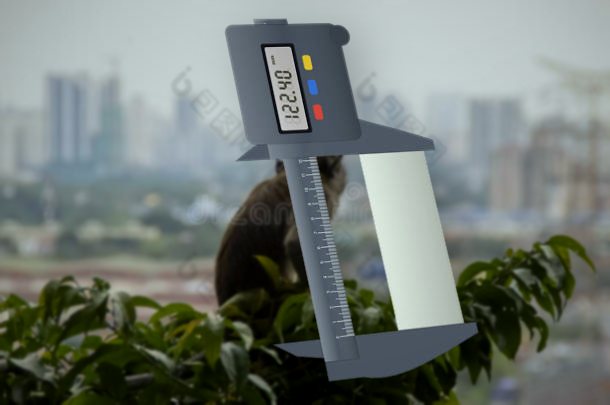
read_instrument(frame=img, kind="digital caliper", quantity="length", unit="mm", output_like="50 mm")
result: 122.40 mm
